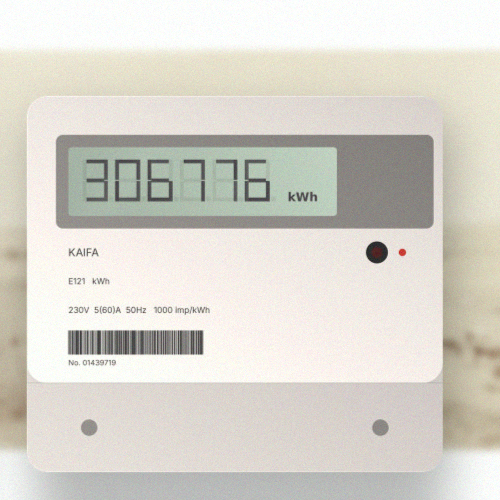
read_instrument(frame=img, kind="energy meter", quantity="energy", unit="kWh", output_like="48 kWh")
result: 306776 kWh
